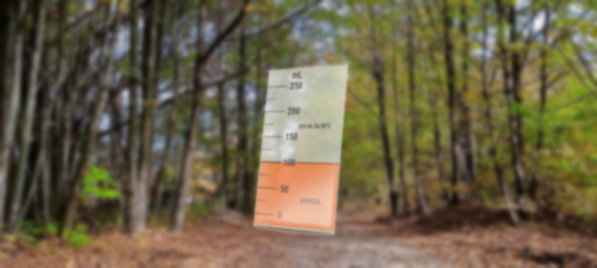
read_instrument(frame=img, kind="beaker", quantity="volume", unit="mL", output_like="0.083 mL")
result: 100 mL
